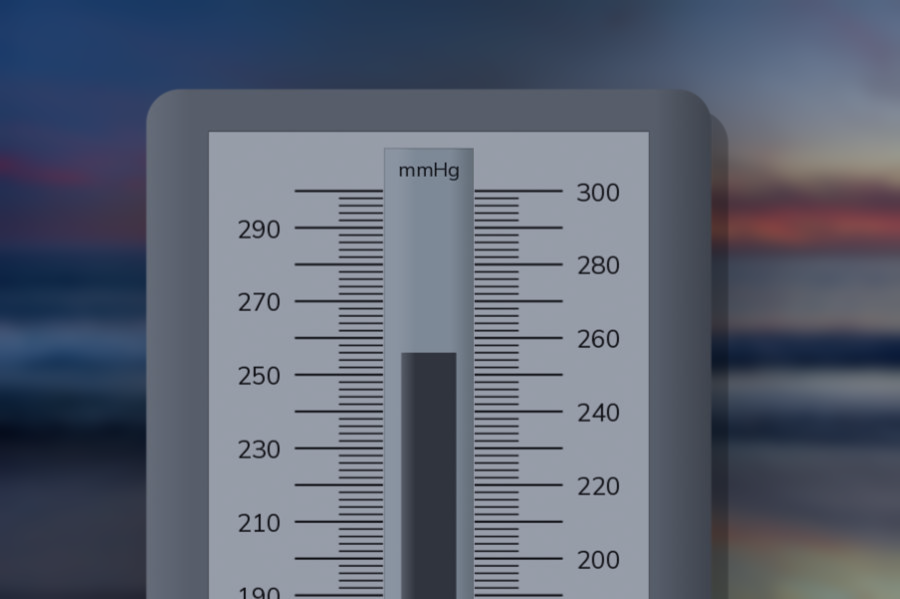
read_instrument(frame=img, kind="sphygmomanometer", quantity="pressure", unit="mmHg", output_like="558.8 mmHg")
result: 256 mmHg
